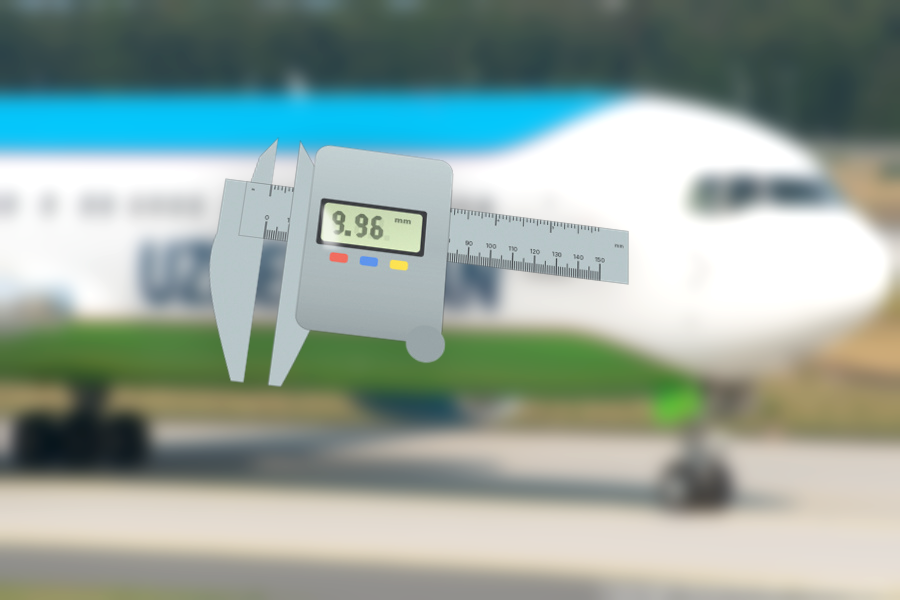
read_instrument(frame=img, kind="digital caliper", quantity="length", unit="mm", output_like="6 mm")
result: 9.96 mm
